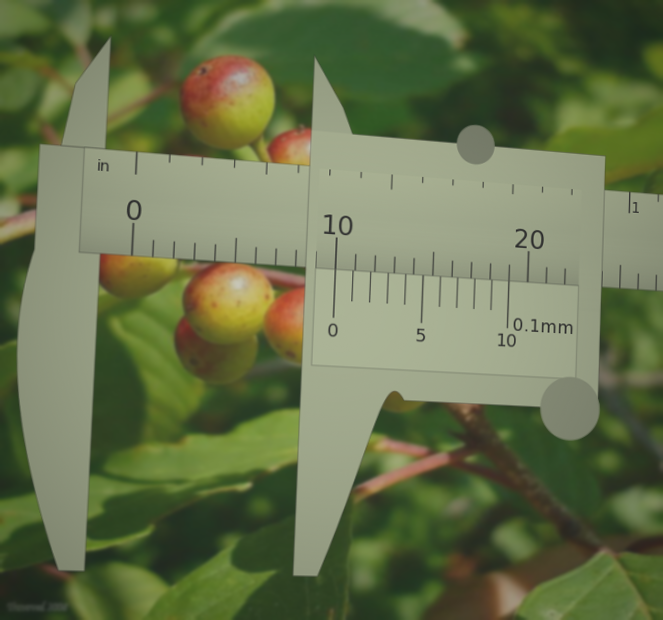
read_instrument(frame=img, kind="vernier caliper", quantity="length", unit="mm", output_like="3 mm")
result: 10.0 mm
